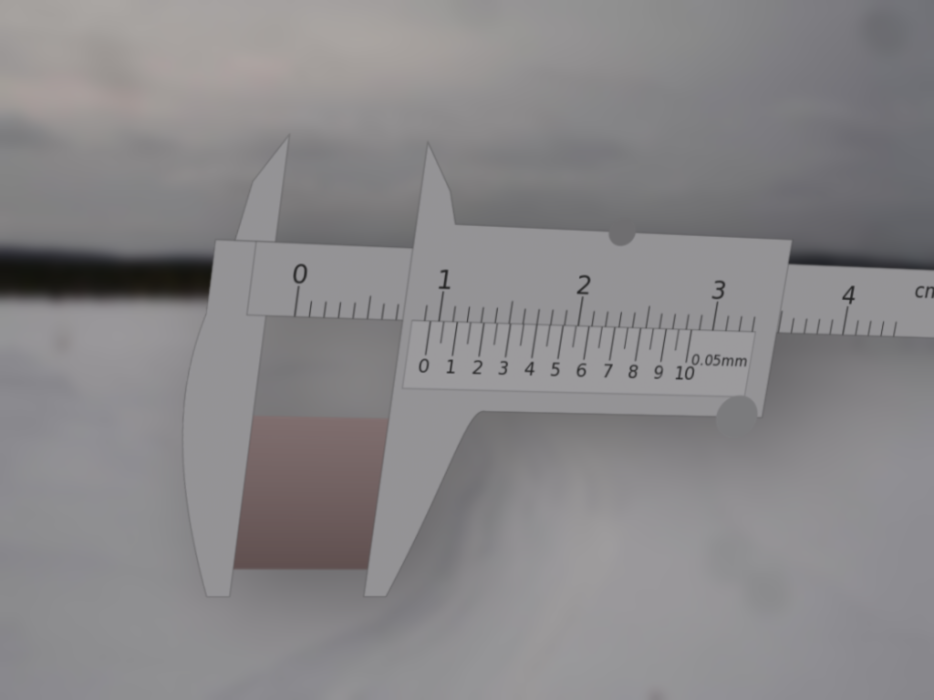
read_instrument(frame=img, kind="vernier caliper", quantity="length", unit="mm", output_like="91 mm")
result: 9.4 mm
